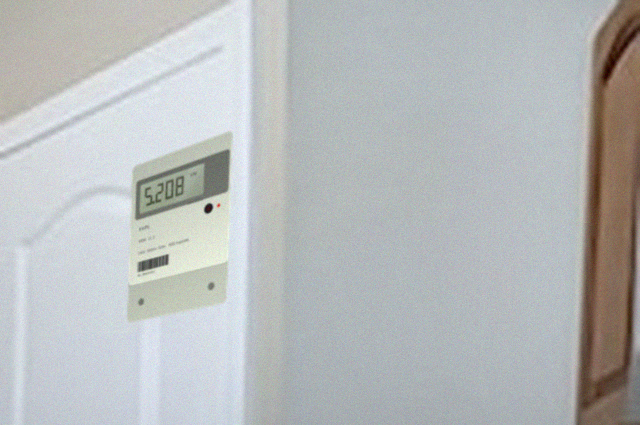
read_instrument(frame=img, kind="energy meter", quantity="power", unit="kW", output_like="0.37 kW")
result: 5.208 kW
